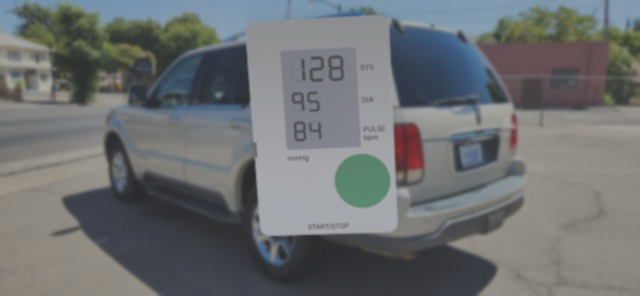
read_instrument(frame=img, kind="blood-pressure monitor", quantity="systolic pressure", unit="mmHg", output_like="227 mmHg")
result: 128 mmHg
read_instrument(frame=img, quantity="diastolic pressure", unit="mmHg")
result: 95 mmHg
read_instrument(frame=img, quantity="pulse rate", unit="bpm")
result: 84 bpm
